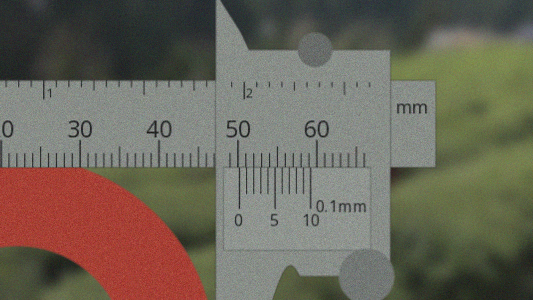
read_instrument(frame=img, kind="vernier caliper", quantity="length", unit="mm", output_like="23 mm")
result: 50.2 mm
